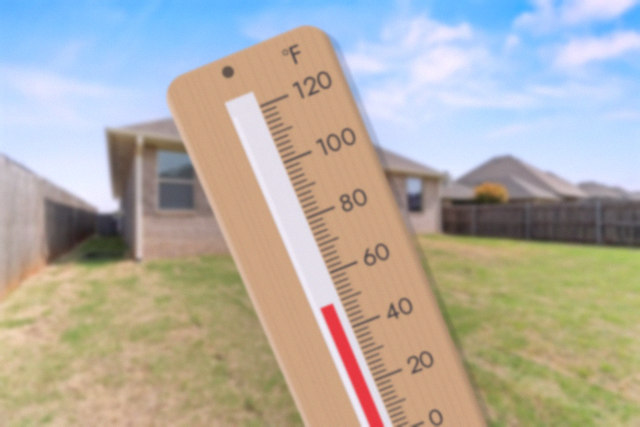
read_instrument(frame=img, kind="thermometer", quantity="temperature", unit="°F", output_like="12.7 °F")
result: 50 °F
